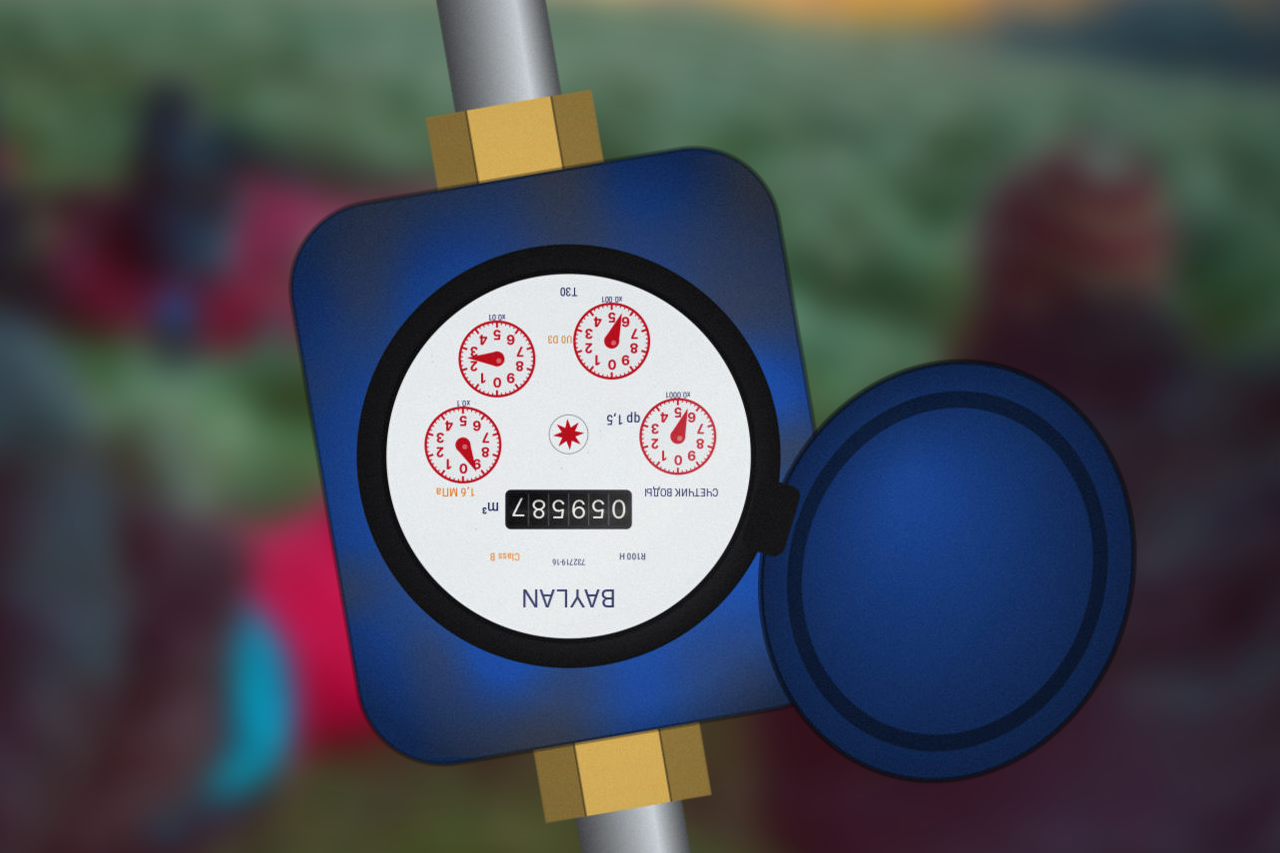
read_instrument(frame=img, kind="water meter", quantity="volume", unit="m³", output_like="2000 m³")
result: 59586.9255 m³
